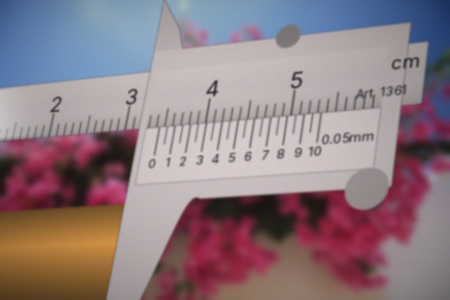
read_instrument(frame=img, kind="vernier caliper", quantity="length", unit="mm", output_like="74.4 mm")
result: 34.4 mm
